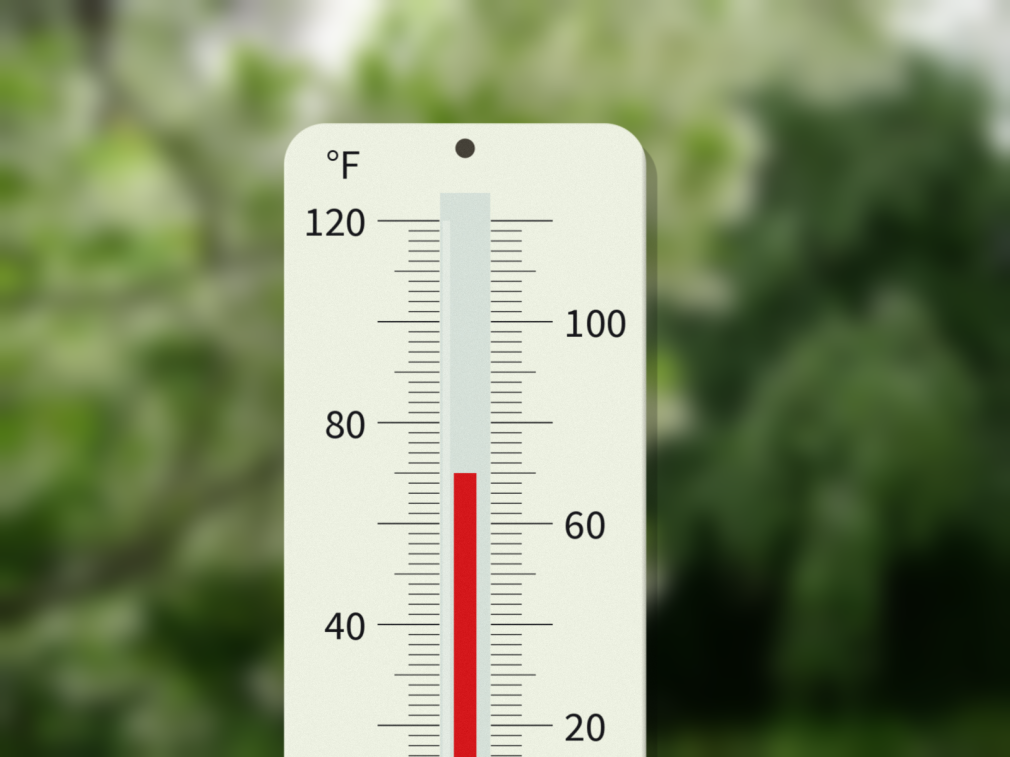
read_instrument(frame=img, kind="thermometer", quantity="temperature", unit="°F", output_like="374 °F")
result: 70 °F
